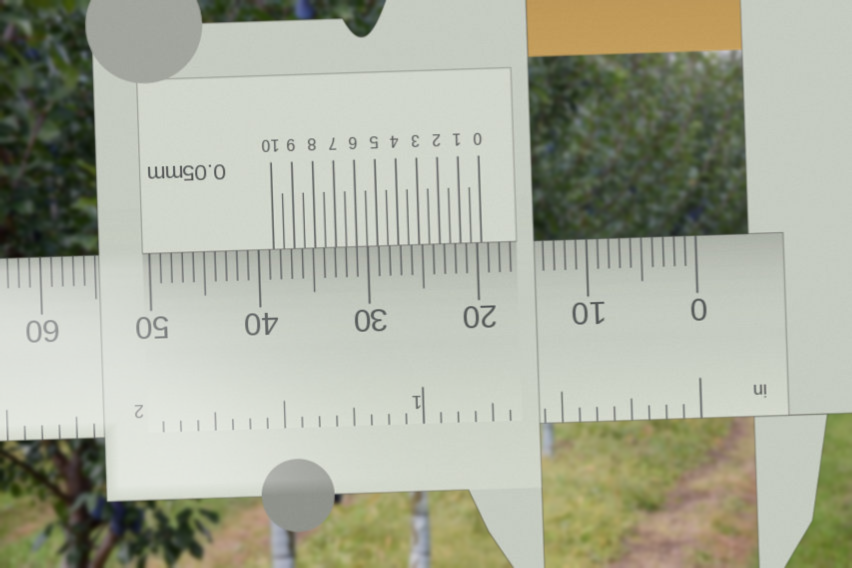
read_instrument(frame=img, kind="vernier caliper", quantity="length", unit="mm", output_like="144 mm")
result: 19.6 mm
